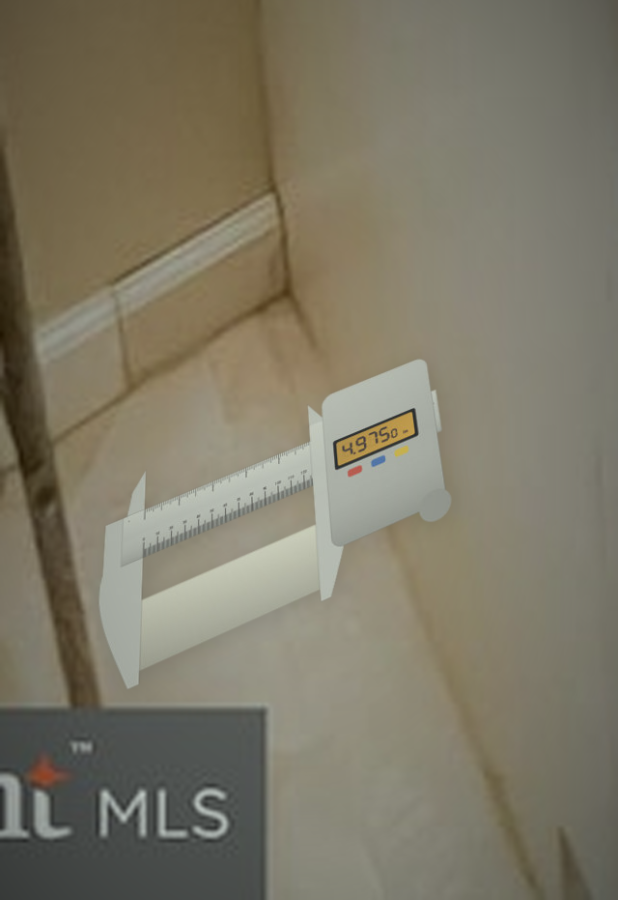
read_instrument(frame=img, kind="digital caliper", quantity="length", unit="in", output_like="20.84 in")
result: 4.9750 in
